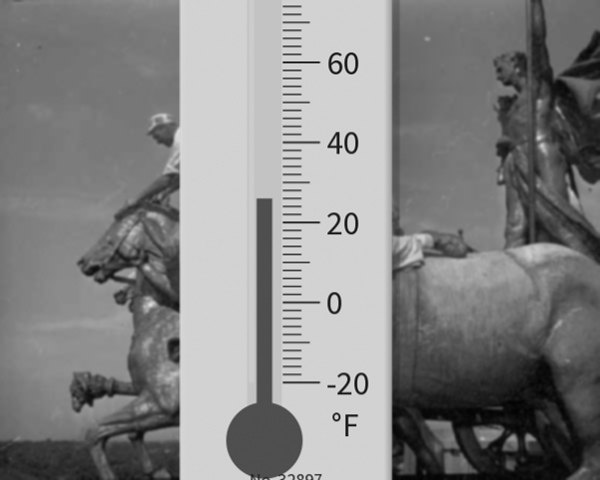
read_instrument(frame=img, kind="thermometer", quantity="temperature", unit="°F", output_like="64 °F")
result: 26 °F
